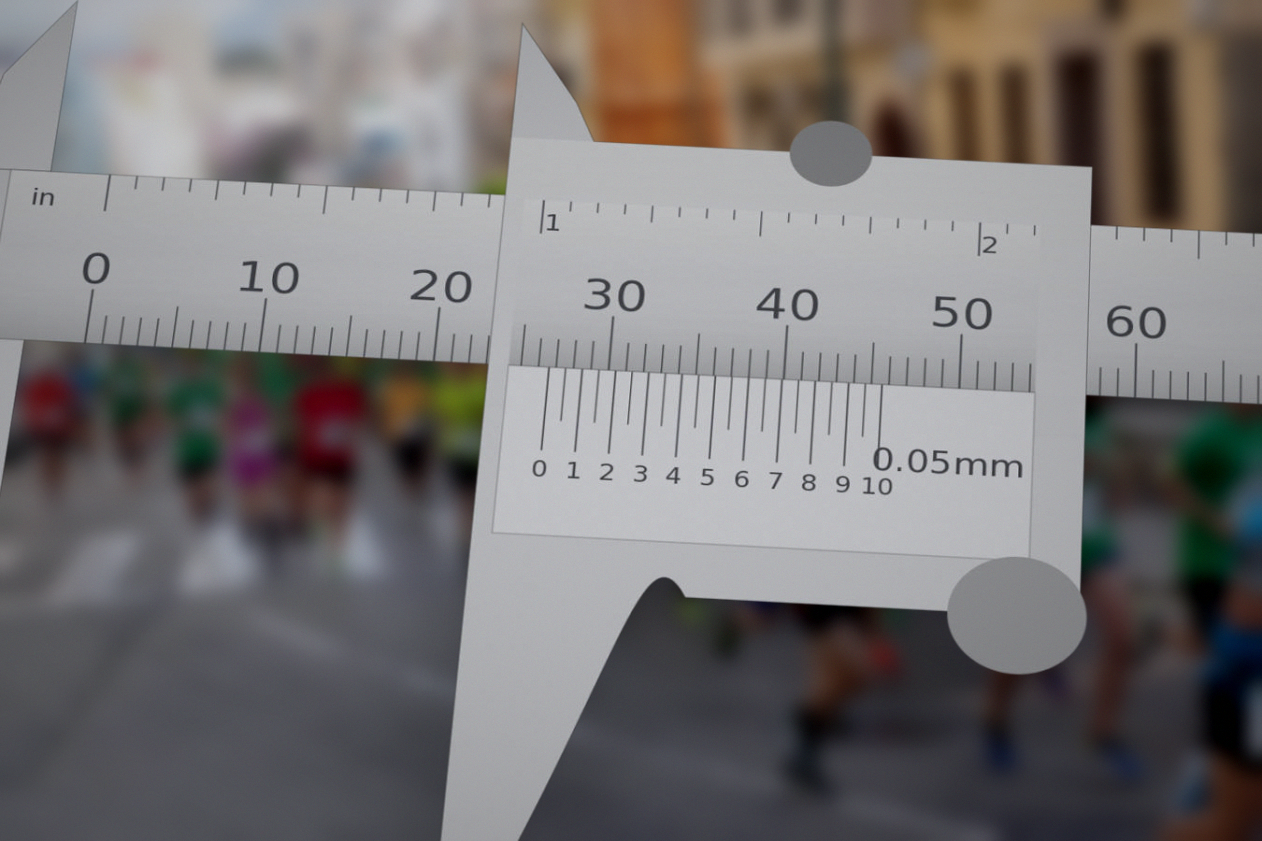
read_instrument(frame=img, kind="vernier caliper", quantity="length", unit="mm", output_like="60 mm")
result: 26.6 mm
